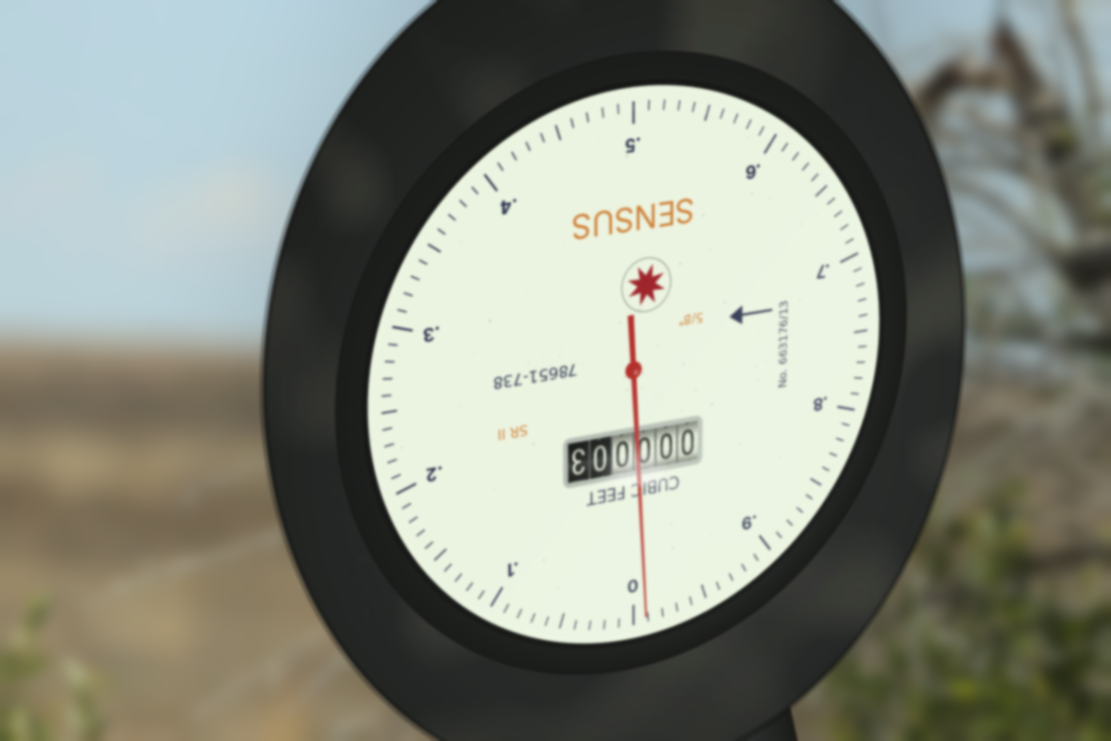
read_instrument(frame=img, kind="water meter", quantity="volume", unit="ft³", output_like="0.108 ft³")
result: 2.99 ft³
